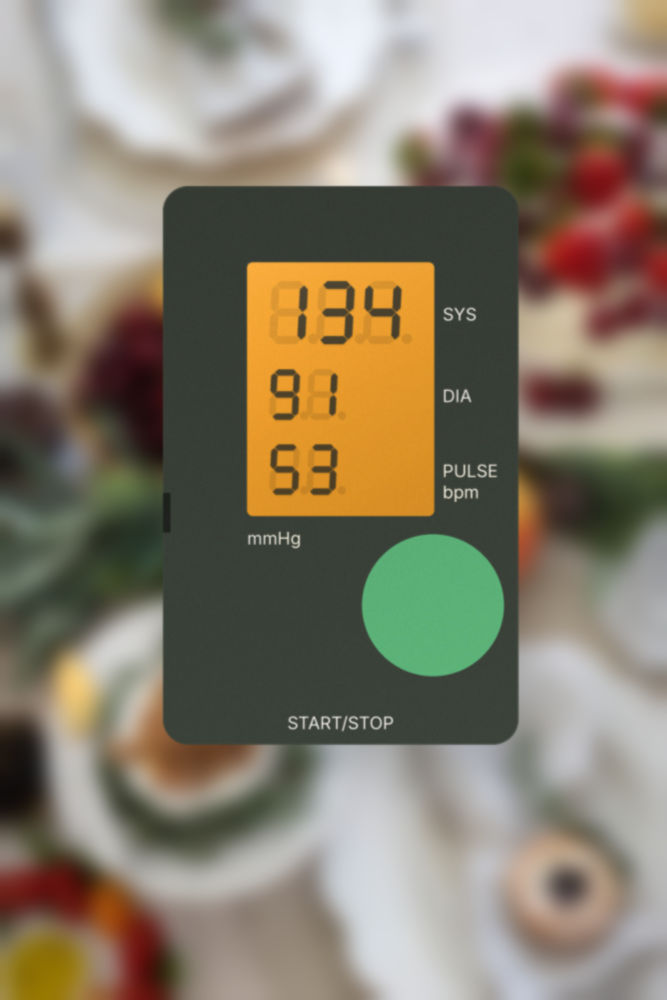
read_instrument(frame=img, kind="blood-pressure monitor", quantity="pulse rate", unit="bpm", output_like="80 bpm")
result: 53 bpm
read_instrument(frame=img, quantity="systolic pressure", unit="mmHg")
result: 134 mmHg
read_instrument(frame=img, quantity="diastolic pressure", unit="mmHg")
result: 91 mmHg
